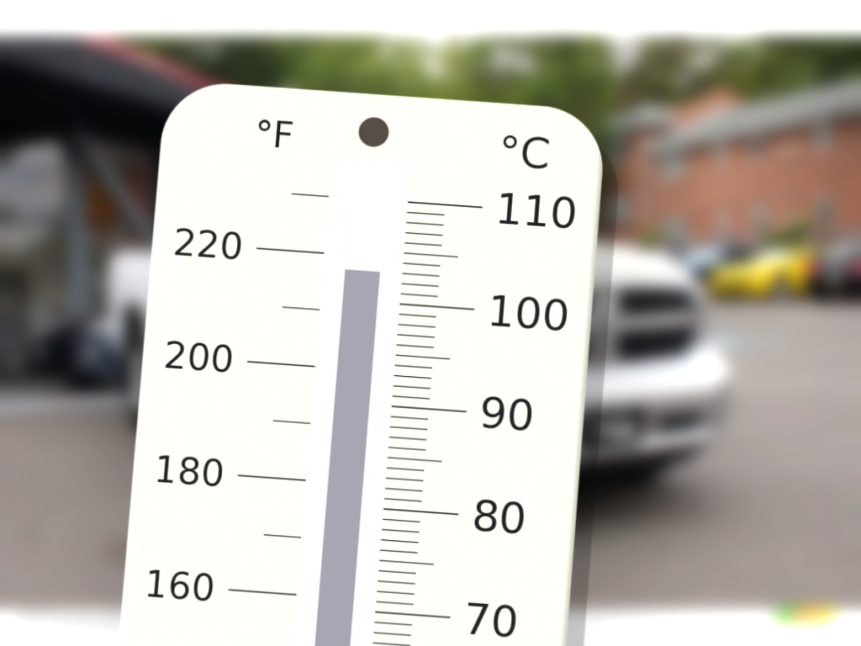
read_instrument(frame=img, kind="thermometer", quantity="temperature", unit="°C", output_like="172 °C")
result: 103 °C
